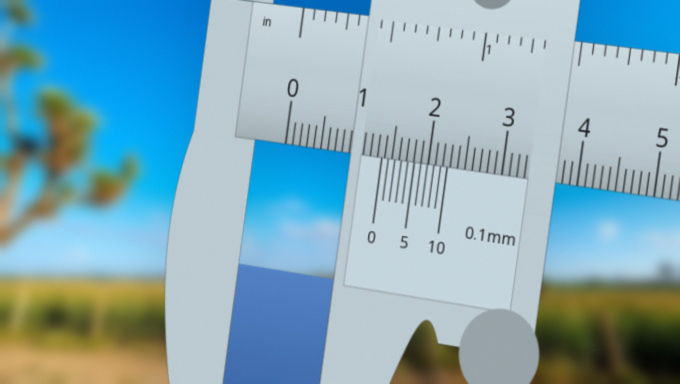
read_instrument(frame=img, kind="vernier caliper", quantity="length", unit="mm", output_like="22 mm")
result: 13.6 mm
